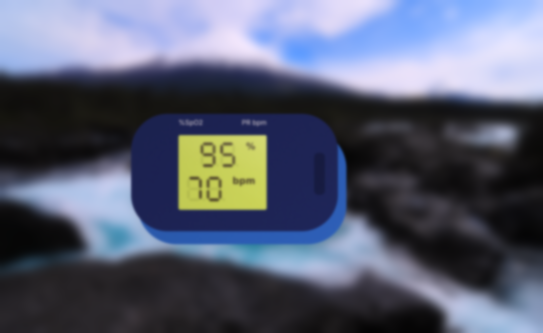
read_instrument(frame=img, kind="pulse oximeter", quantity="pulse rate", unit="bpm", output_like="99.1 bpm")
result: 70 bpm
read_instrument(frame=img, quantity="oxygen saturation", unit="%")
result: 95 %
